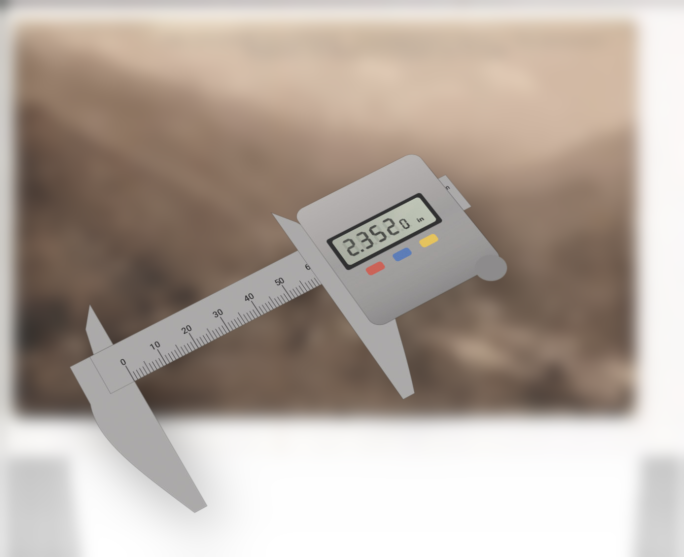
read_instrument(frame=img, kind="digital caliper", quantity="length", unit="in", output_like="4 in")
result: 2.3520 in
